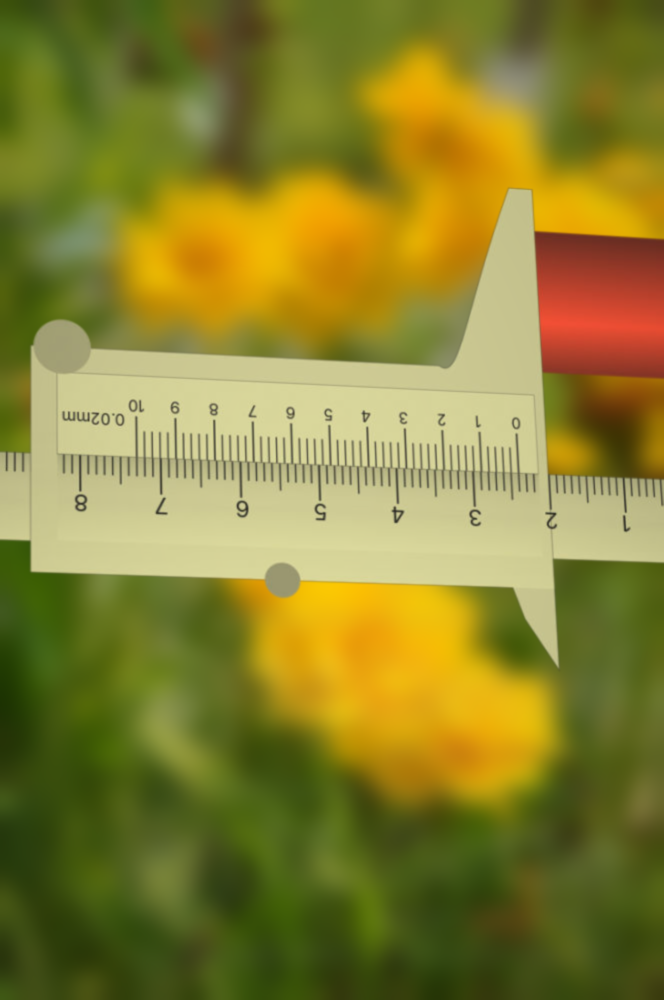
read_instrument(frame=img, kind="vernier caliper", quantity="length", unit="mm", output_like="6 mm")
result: 24.0 mm
